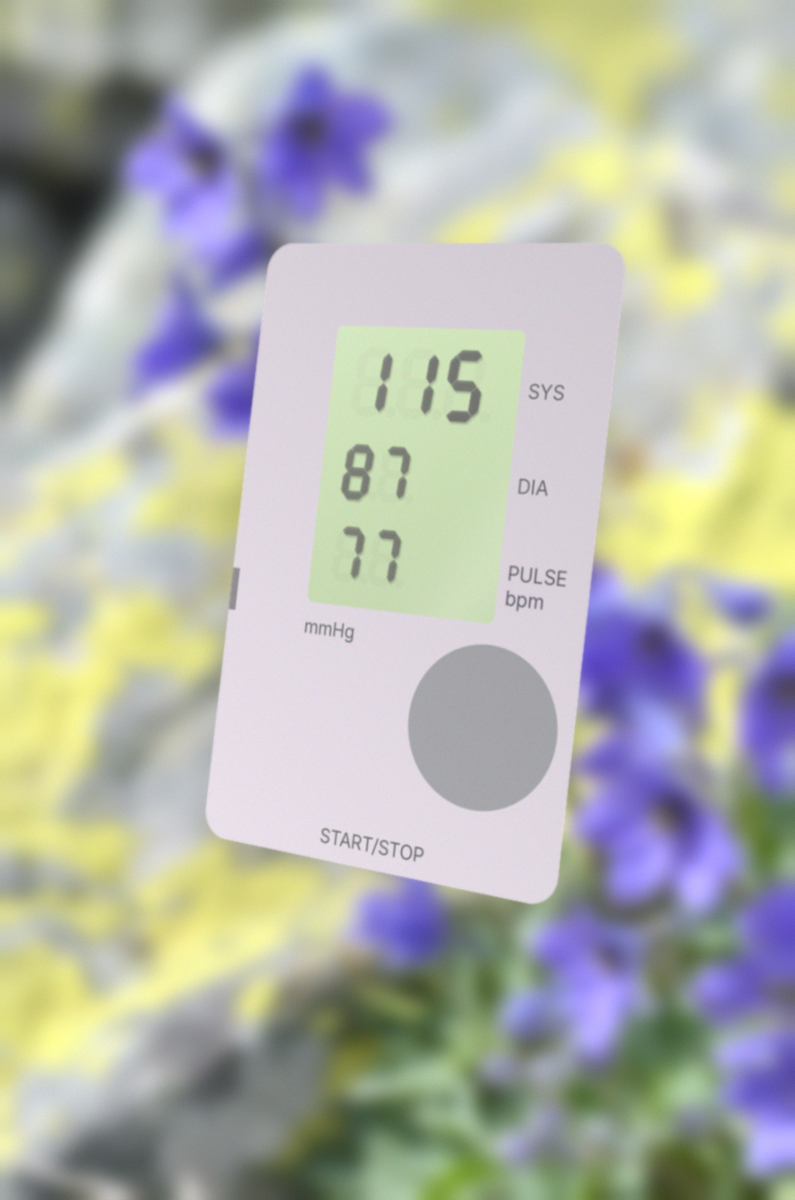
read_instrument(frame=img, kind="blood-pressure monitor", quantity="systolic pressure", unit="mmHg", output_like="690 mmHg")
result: 115 mmHg
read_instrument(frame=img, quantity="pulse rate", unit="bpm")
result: 77 bpm
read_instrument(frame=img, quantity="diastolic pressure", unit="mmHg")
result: 87 mmHg
